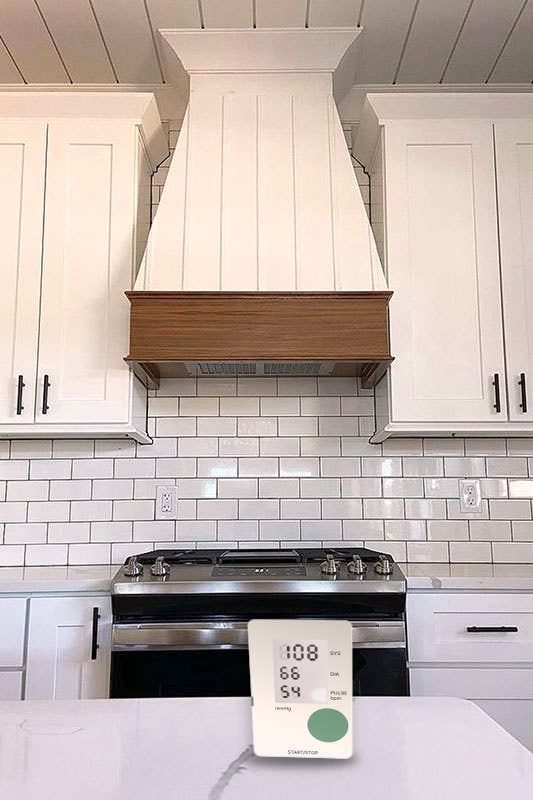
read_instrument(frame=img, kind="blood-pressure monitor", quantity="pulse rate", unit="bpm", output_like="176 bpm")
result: 54 bpm
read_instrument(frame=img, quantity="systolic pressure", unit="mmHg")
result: 108 mmHg
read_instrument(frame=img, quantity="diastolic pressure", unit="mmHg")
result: 66 mmHg
